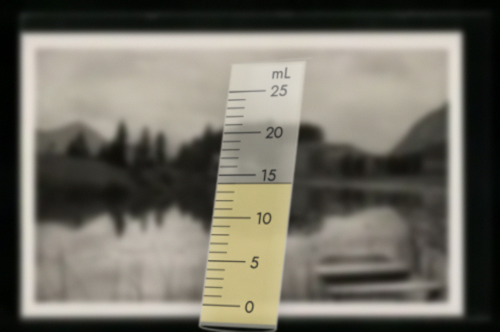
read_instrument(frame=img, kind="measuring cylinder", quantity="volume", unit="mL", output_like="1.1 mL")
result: 14 mL
